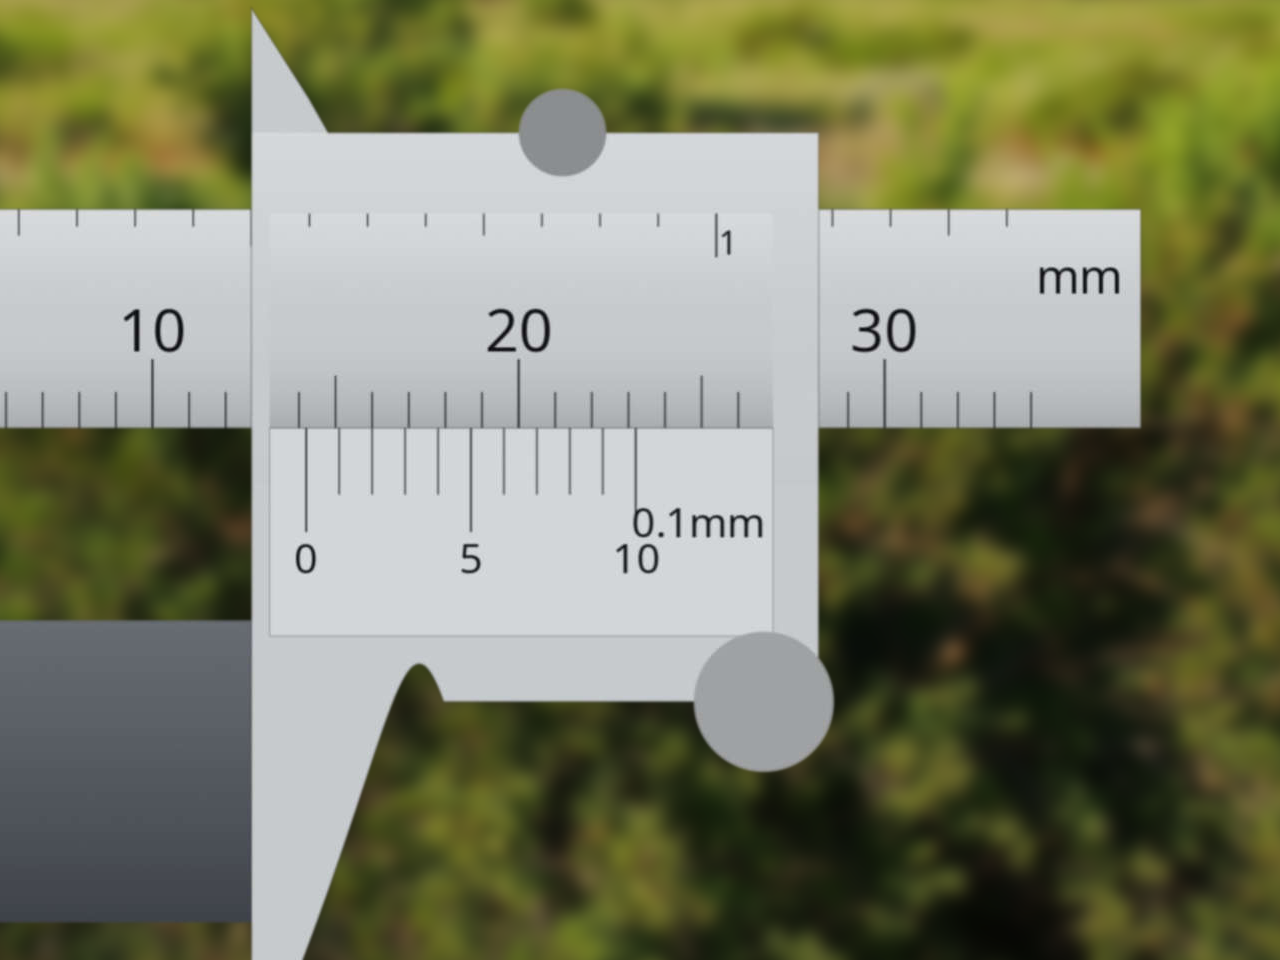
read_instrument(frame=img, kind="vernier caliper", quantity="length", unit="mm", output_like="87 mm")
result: 14.2 mm
